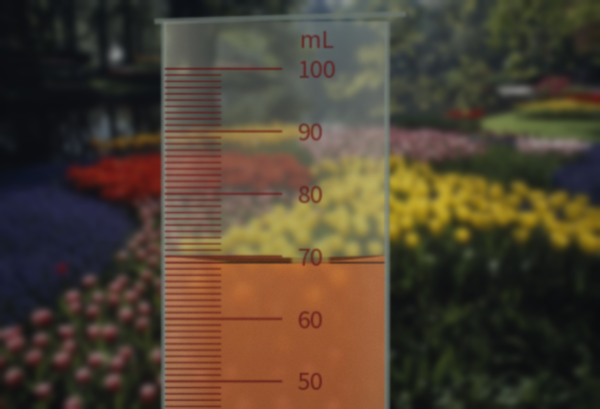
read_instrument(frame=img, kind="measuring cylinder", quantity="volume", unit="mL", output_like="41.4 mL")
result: 69 mL
